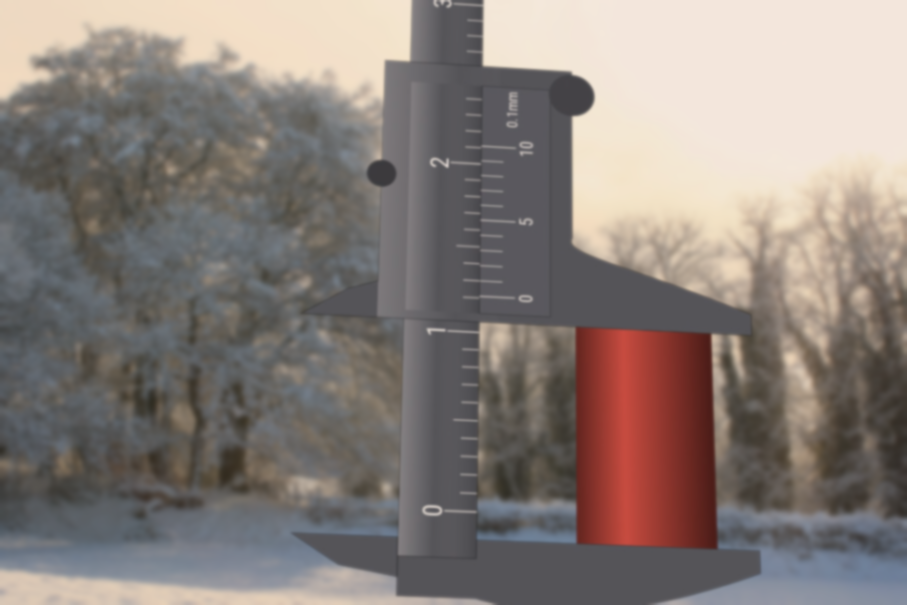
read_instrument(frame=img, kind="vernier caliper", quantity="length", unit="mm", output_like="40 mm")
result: 12.1 mm
